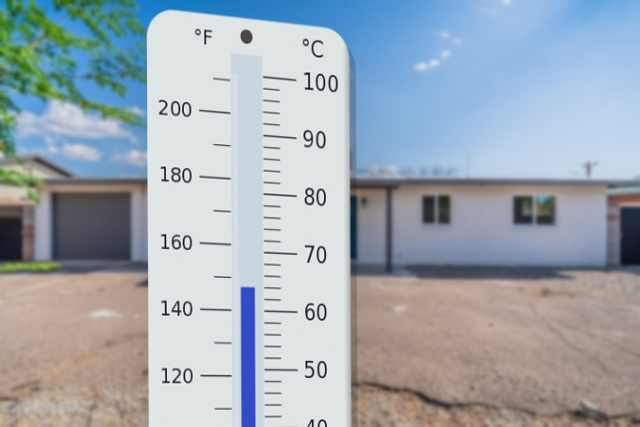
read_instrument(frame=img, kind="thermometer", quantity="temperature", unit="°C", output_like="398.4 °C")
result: 64 °C
